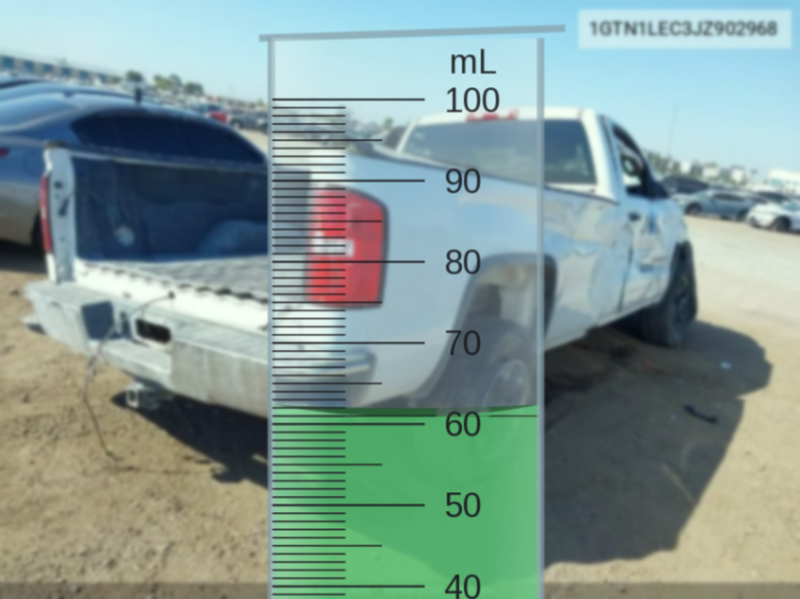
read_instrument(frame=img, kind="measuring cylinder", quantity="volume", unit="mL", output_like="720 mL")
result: 61 mL
